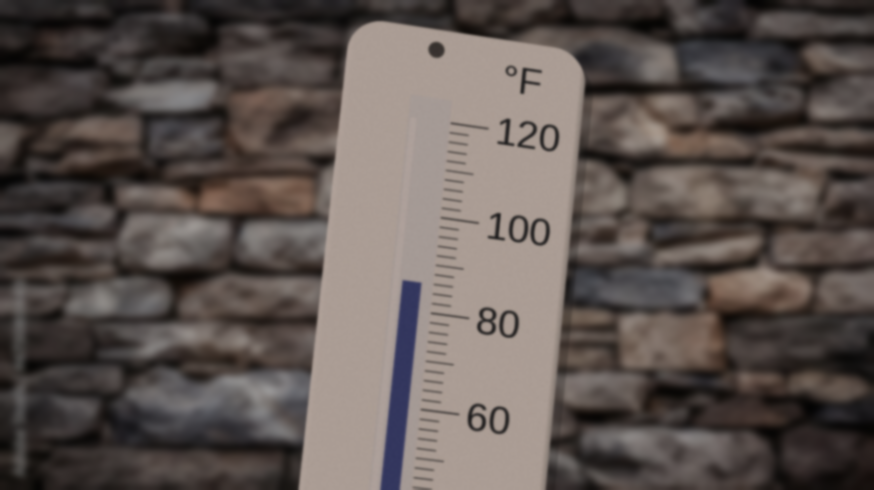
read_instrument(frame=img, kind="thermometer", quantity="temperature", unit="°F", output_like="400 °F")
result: 86 °F
